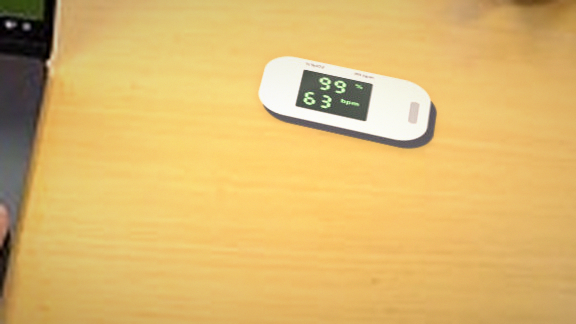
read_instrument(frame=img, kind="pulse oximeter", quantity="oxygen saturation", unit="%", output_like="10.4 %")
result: 99 %
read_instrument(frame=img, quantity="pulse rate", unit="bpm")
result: 63 bpm
